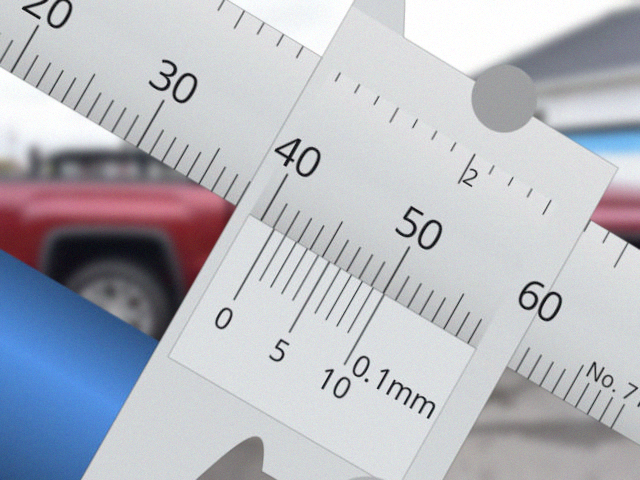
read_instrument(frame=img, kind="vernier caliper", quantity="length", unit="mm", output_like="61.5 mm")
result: 41.1 mm
